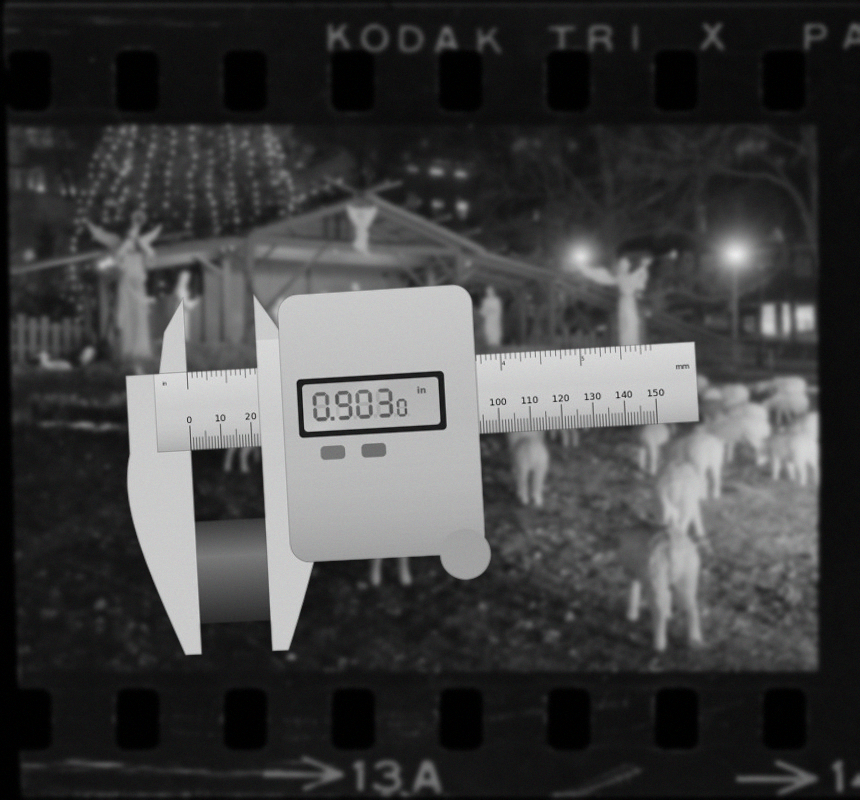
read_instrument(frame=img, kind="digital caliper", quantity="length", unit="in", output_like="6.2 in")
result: 0.9030 in
